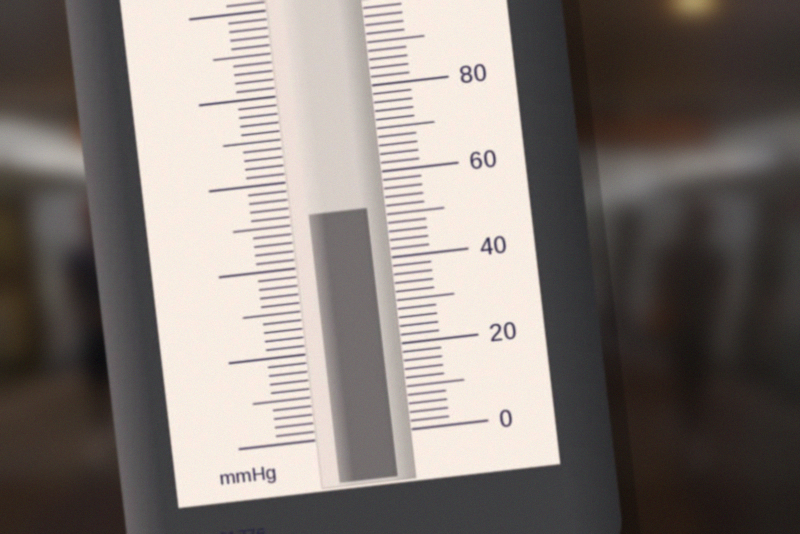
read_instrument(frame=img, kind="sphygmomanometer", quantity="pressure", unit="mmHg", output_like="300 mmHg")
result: 52 mmHg
